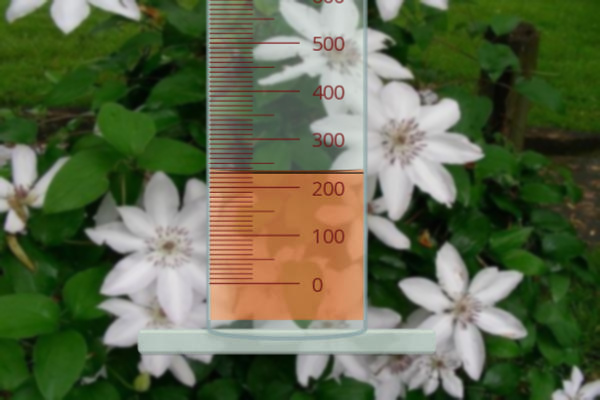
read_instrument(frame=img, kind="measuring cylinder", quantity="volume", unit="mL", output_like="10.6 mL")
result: 230 mL
